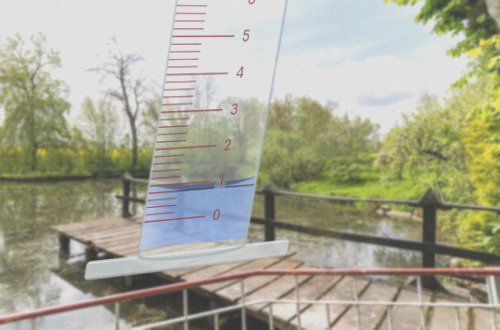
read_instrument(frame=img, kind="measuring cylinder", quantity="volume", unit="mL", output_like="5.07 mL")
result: 0.8 mL
